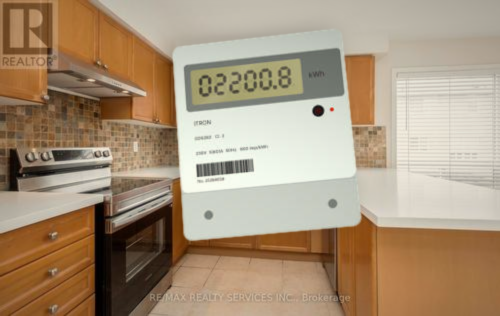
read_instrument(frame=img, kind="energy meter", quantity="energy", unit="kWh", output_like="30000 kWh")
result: 2200.8 kWh
